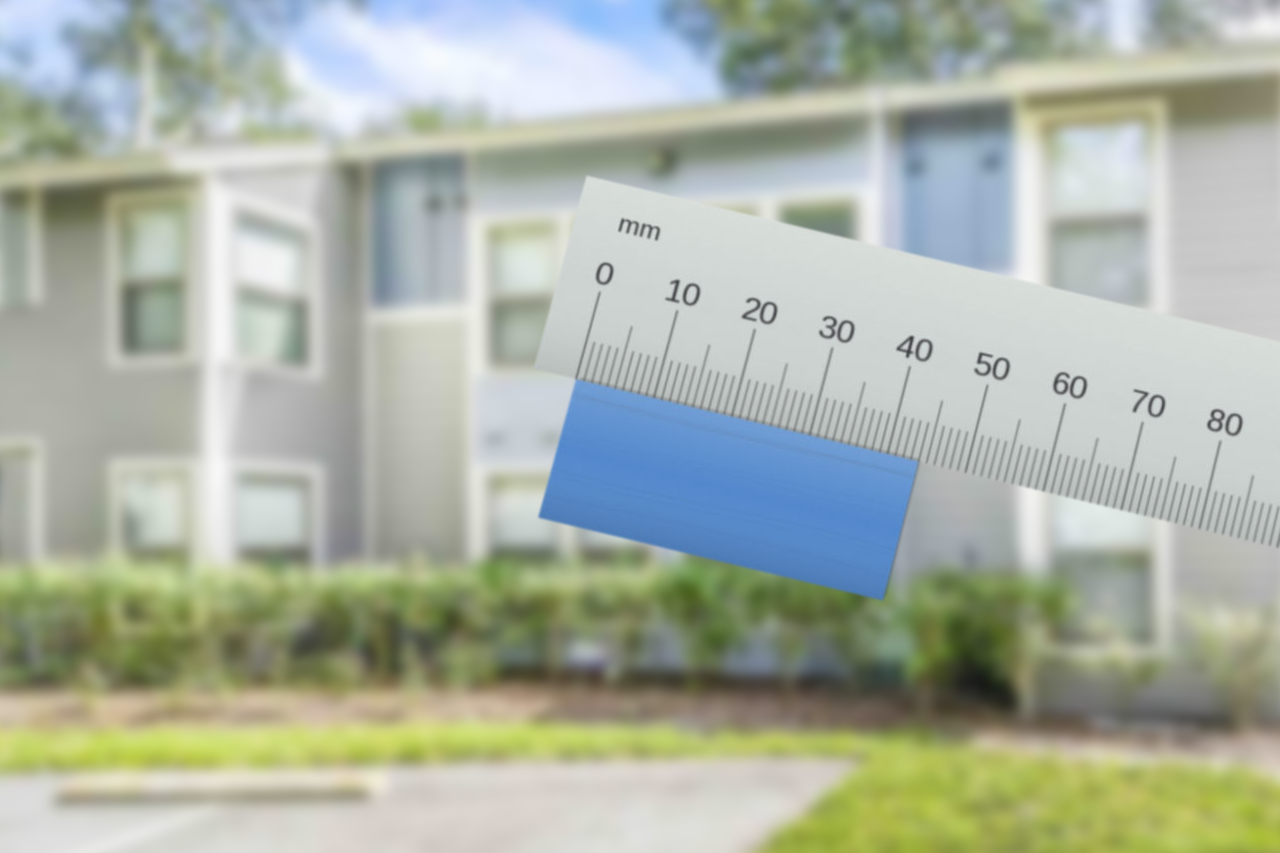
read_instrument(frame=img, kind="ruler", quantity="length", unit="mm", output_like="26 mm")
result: 44 mm
